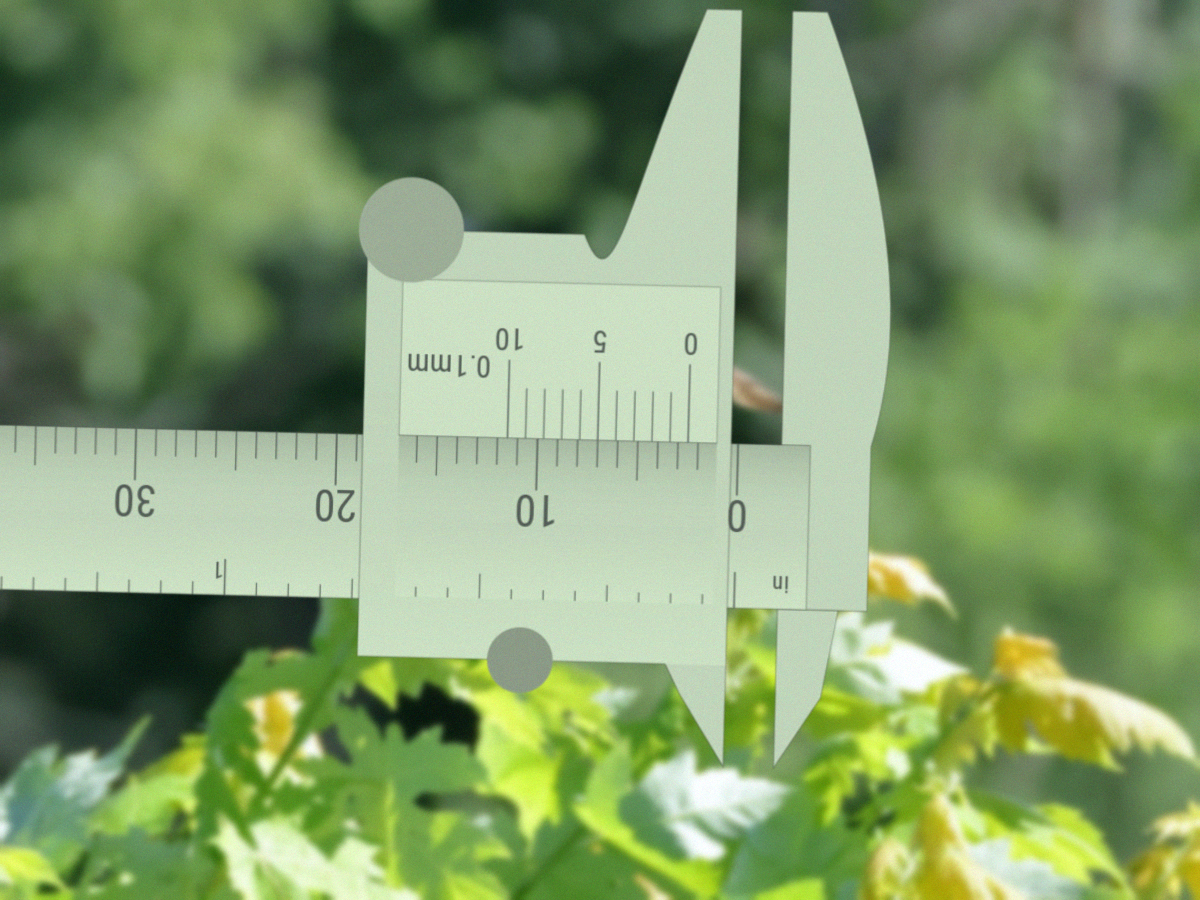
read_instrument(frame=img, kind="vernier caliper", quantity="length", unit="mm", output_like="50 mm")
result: 2.5 mm
